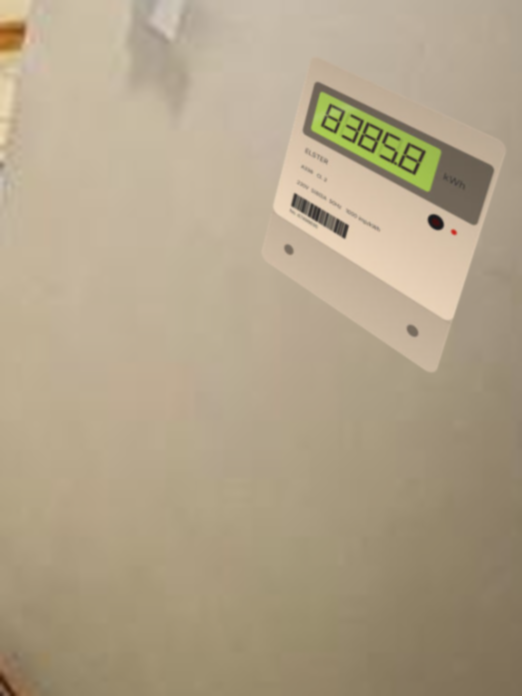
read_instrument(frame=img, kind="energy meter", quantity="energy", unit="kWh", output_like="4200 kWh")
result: 8385.8 kWh
